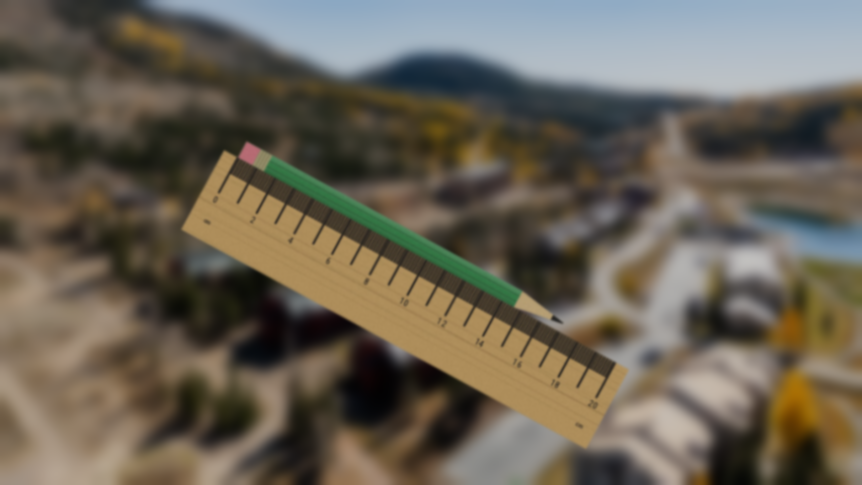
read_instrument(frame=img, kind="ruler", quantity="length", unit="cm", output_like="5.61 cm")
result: 17 cm
